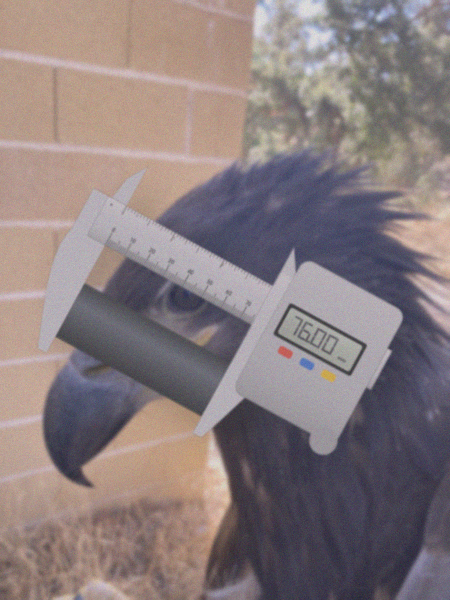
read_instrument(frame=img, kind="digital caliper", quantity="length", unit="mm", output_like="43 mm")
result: 76.00 mm
